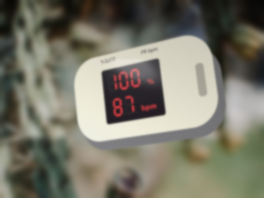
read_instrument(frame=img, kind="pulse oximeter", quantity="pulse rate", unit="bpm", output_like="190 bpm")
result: 87 bpm
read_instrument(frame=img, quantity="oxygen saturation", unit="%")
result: 100 %
